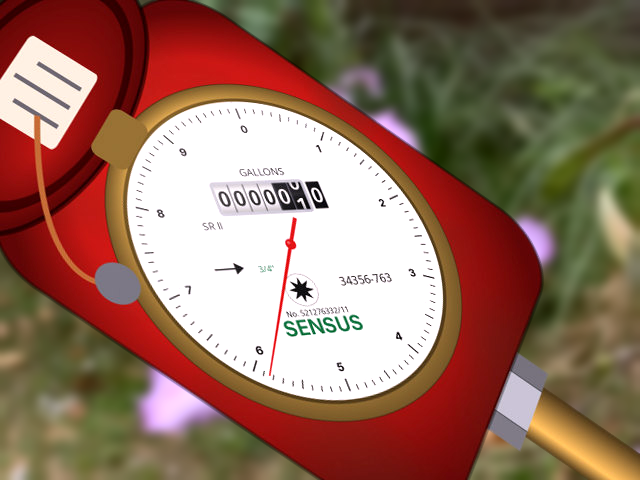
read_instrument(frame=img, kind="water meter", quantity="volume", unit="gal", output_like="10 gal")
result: 5.8 gal
